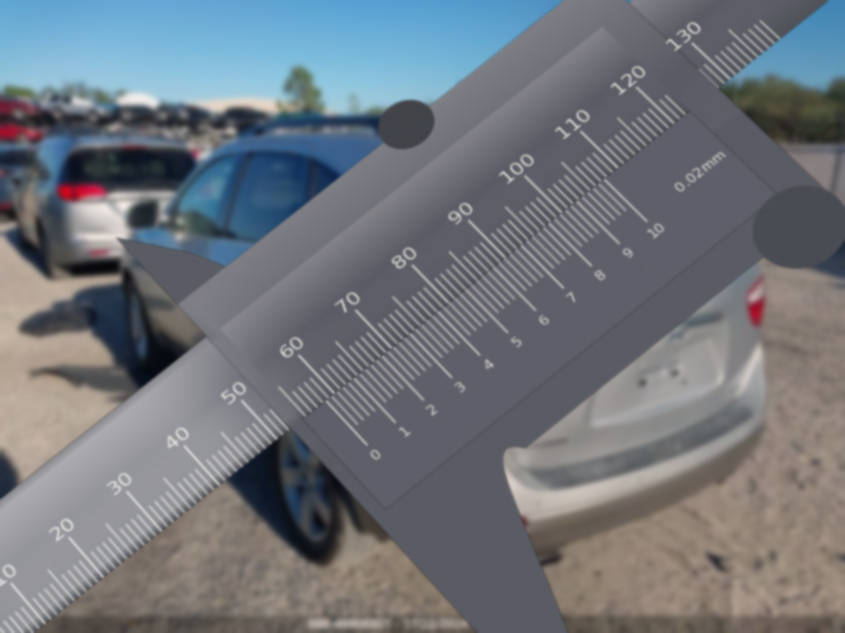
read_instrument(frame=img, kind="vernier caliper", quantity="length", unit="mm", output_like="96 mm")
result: 58.5 mm
